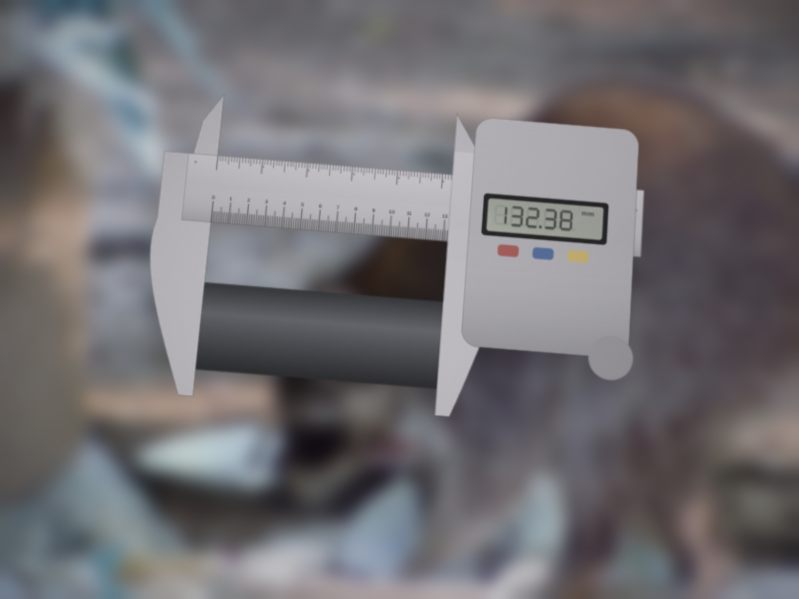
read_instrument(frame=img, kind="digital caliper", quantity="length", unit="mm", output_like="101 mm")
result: 132.38 mm
